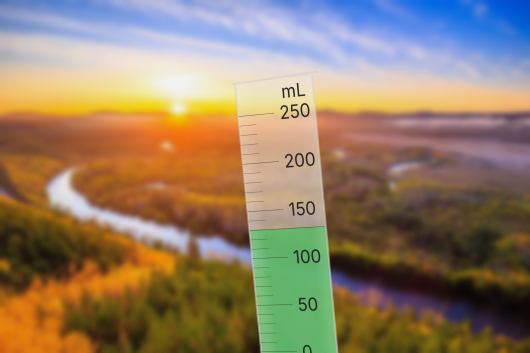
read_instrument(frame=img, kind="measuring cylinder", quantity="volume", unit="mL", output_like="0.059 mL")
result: 130 mL
